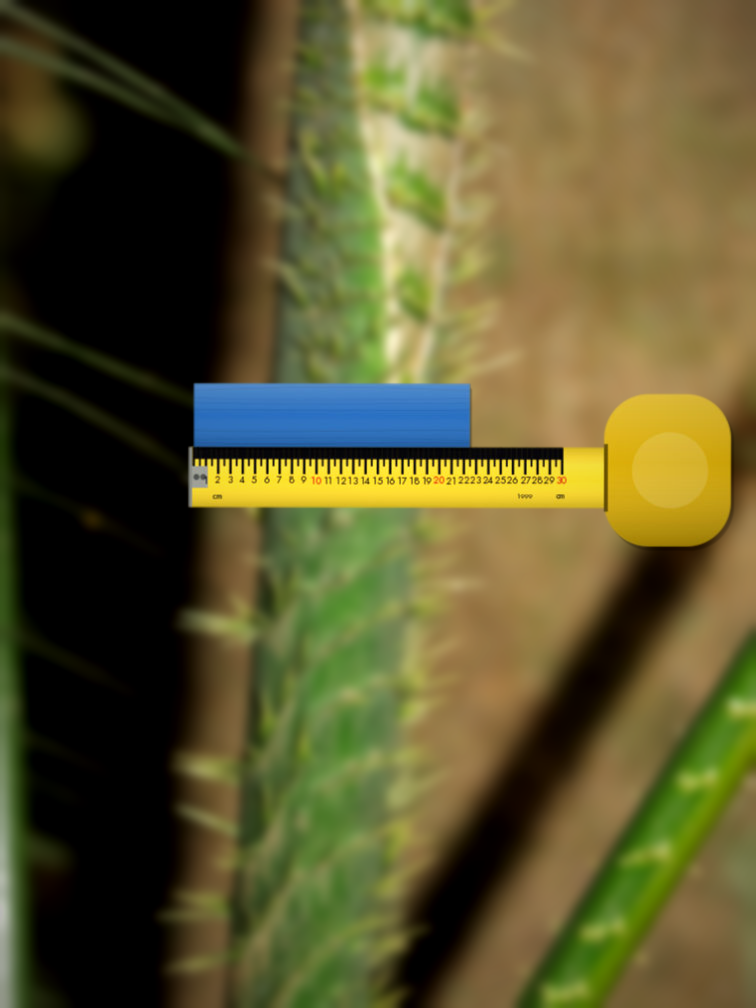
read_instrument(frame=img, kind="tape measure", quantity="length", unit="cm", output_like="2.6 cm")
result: 22.5 cm
